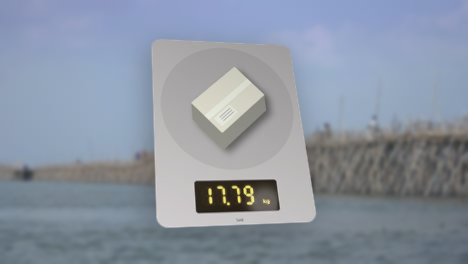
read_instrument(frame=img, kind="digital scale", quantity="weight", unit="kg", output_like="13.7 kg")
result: 17.79 kg
